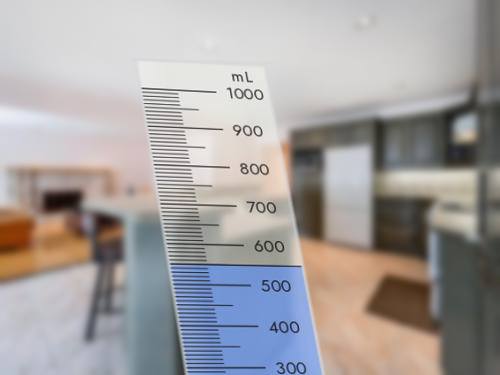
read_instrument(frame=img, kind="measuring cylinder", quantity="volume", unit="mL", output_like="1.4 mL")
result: 550 mL
